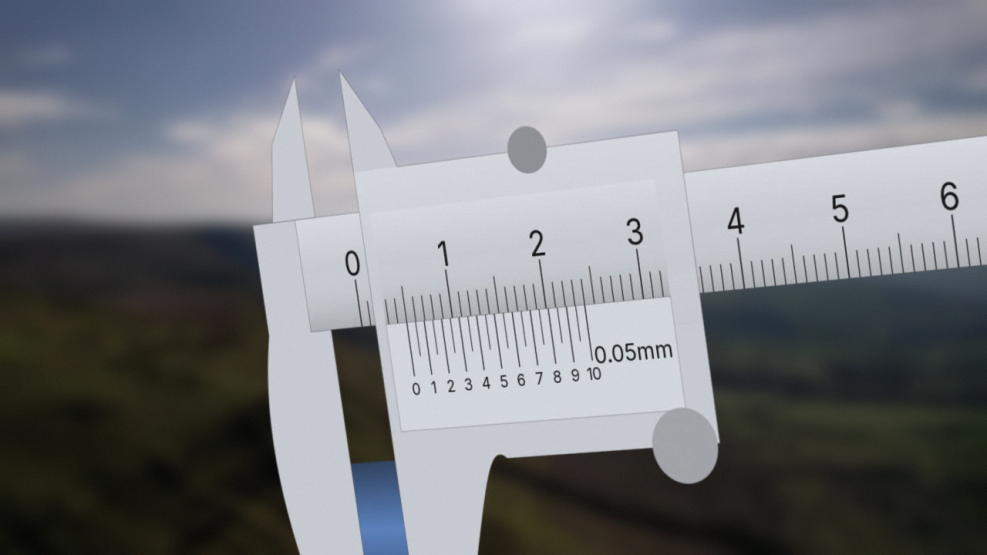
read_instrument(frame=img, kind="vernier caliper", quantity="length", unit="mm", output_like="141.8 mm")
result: 5.0 mm
